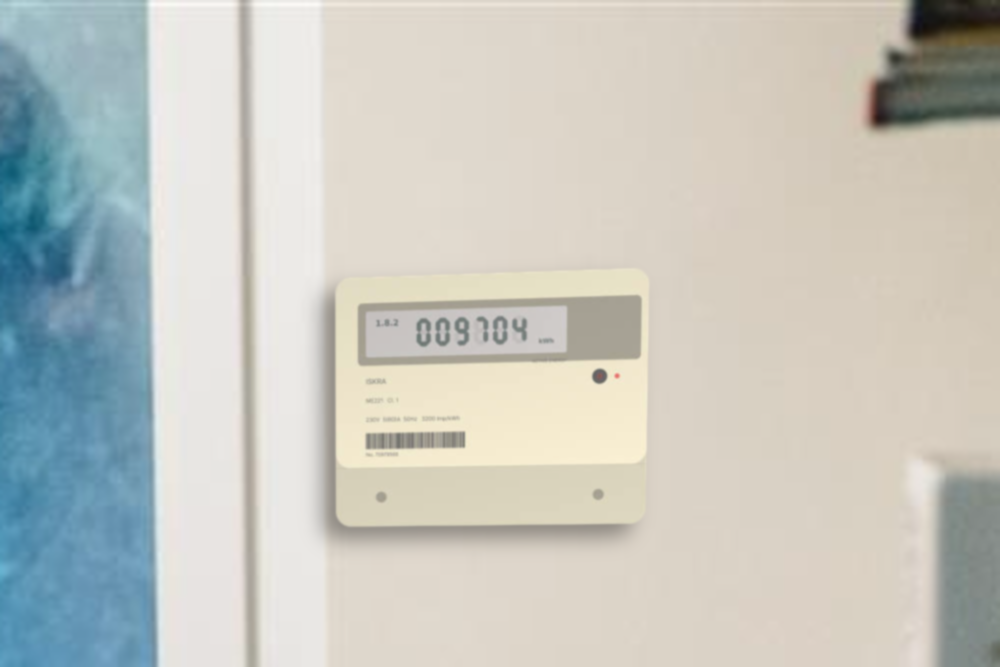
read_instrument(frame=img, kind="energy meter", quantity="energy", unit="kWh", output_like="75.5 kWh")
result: 9704 kWh
